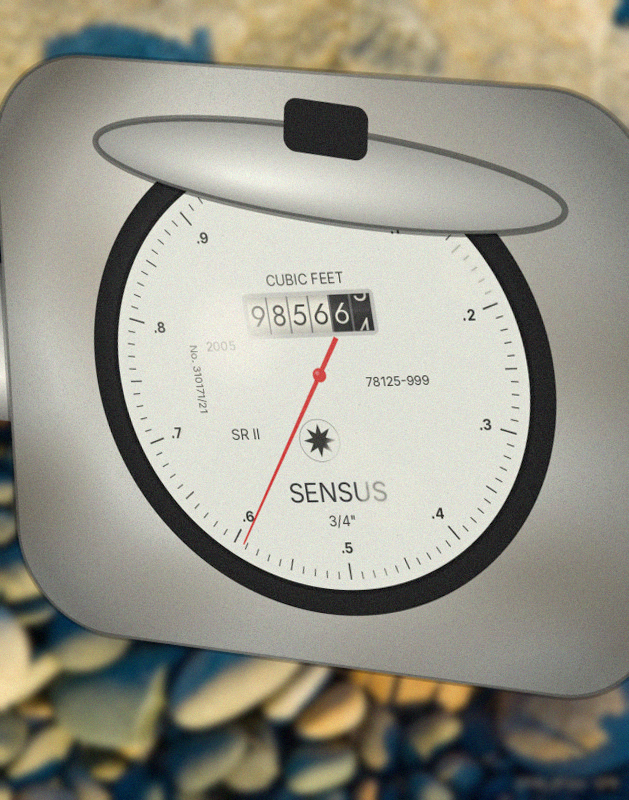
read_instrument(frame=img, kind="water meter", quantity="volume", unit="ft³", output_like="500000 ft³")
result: 985663.59 ft³
